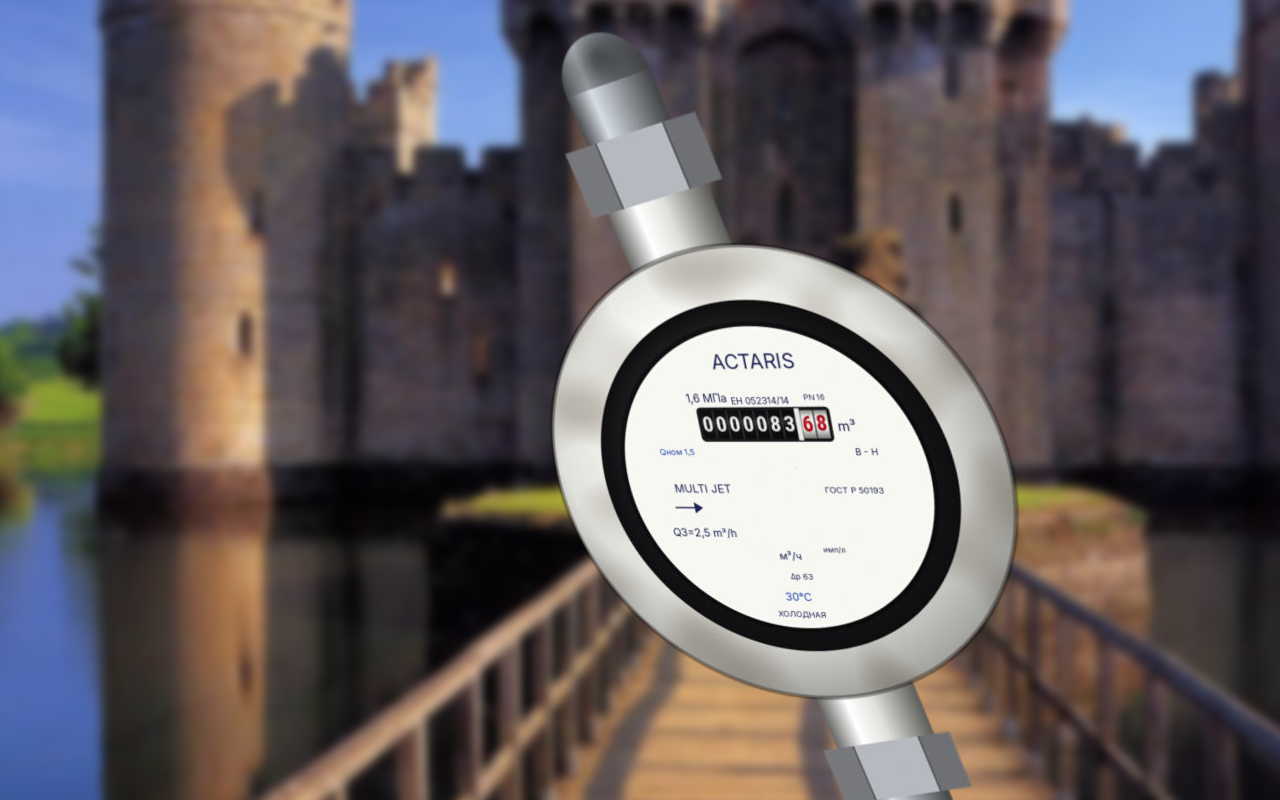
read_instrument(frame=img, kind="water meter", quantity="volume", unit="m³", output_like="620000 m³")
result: 83.68 m³
